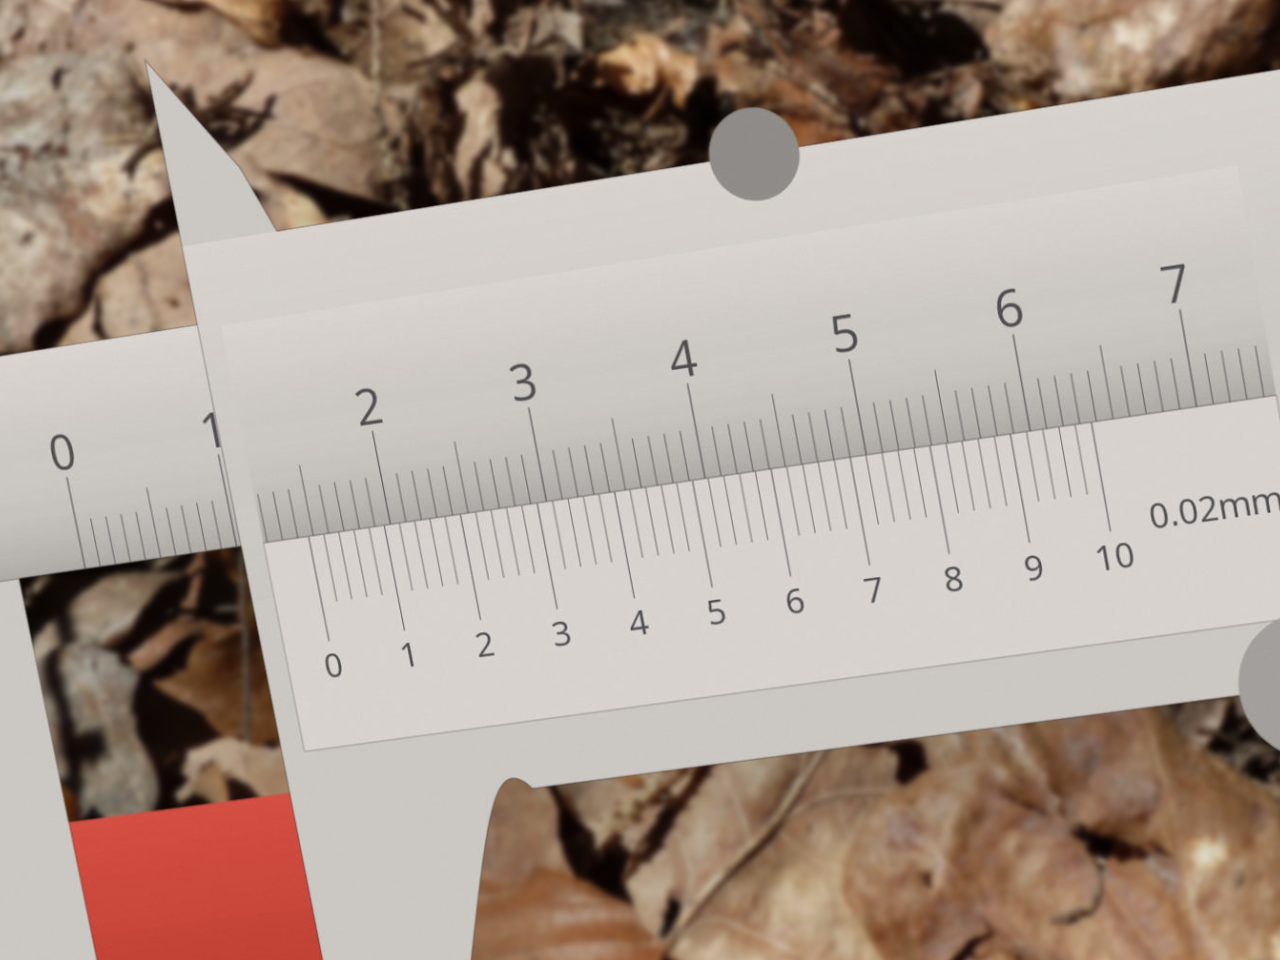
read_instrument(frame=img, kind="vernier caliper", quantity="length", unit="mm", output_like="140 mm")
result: 14.7 mm
